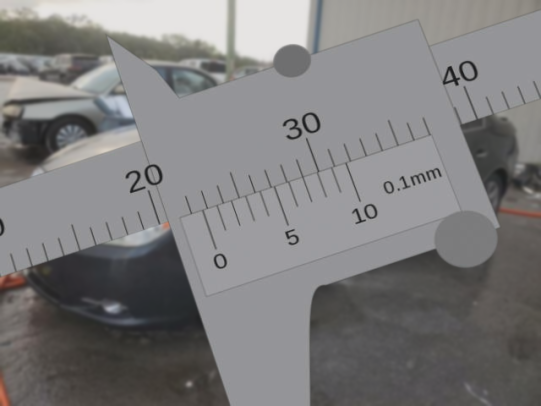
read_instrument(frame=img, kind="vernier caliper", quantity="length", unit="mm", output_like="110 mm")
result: 22.7 mm
